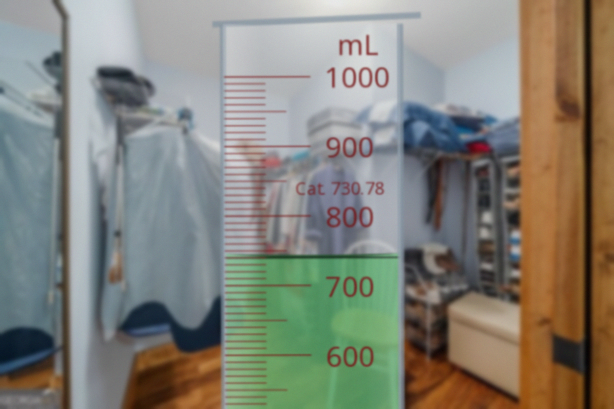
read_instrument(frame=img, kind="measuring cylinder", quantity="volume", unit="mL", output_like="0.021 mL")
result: 740 mL
